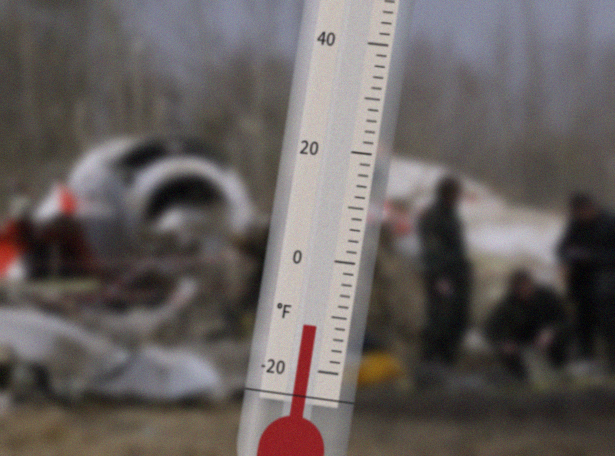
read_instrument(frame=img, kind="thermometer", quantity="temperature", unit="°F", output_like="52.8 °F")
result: -12 °F
